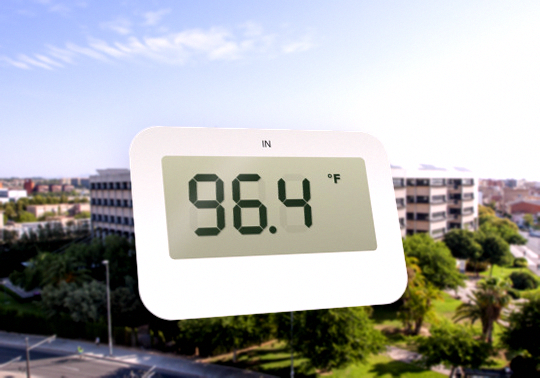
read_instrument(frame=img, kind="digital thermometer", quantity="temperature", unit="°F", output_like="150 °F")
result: 96.4 °F
